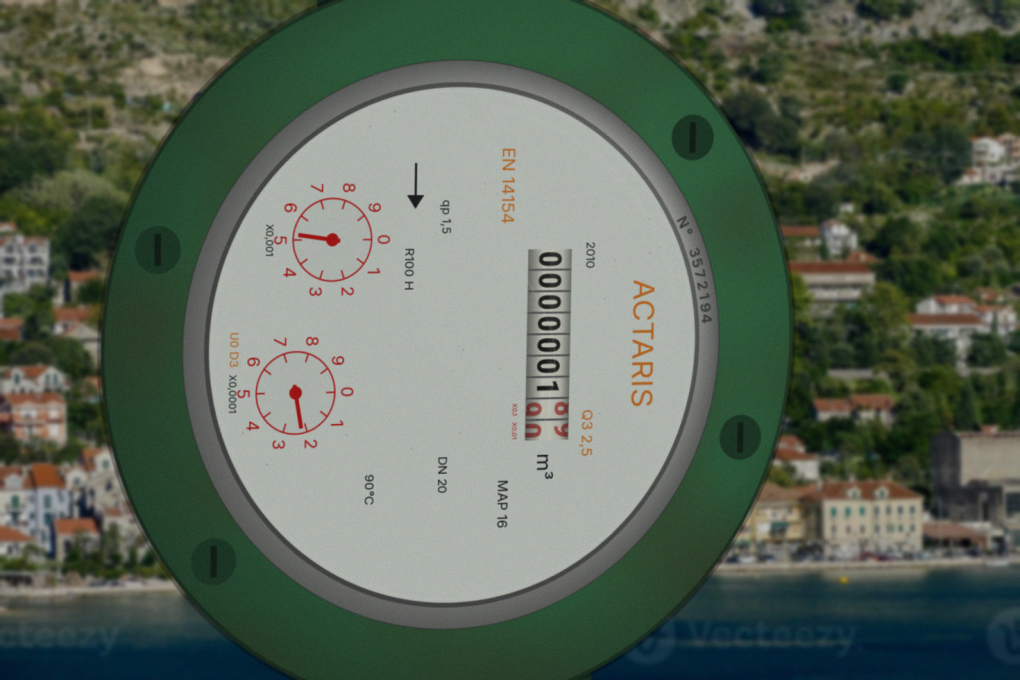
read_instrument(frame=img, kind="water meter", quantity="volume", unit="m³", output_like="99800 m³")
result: 1.8952 m³
